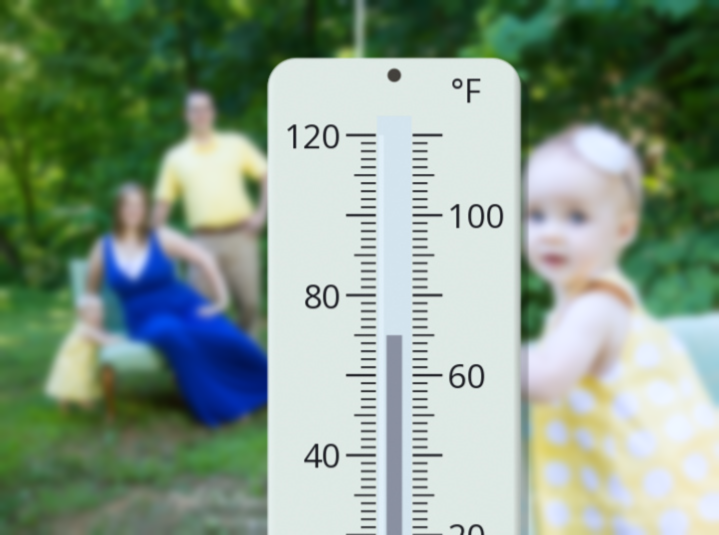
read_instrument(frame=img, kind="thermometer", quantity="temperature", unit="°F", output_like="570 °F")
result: 70 °F
